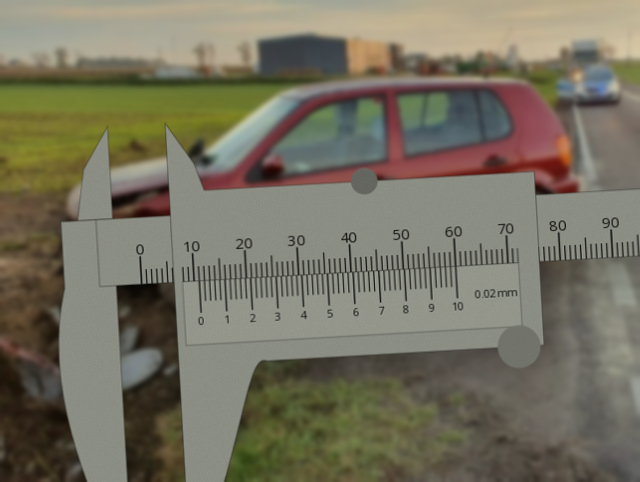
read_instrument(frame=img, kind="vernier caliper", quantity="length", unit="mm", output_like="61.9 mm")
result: 11.0 mm
